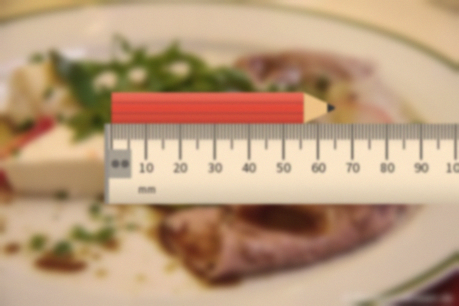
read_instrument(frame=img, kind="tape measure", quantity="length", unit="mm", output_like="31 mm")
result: 65 mm
